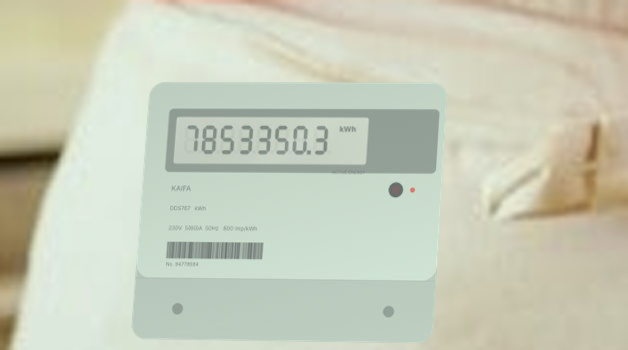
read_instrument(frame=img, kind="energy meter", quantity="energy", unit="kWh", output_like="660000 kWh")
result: 7853350.3 kWh
